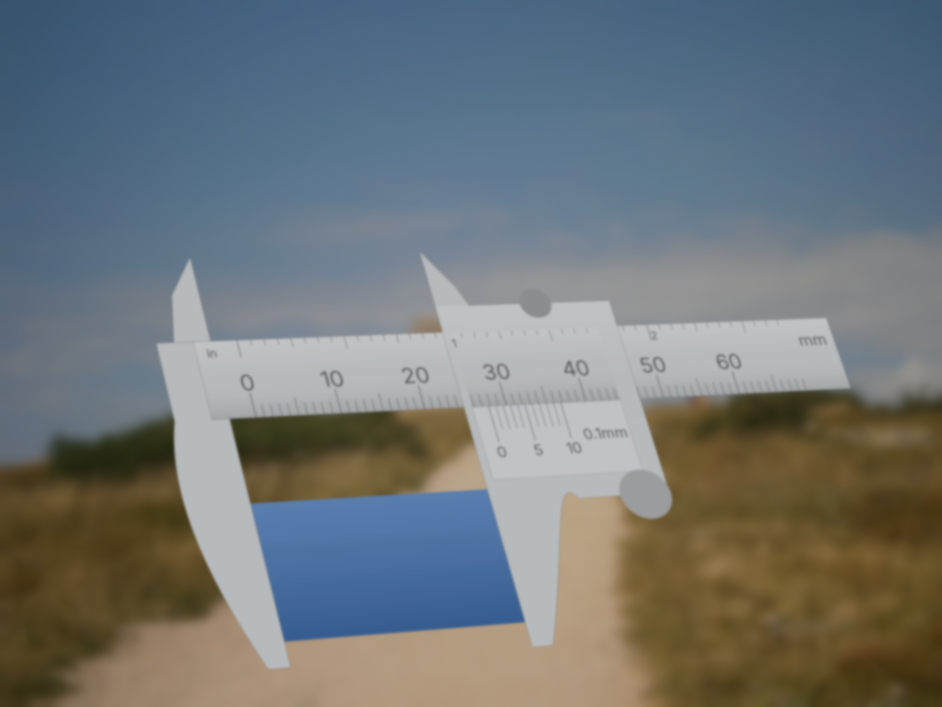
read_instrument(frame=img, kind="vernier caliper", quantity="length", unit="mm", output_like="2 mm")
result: 27.8 mm
